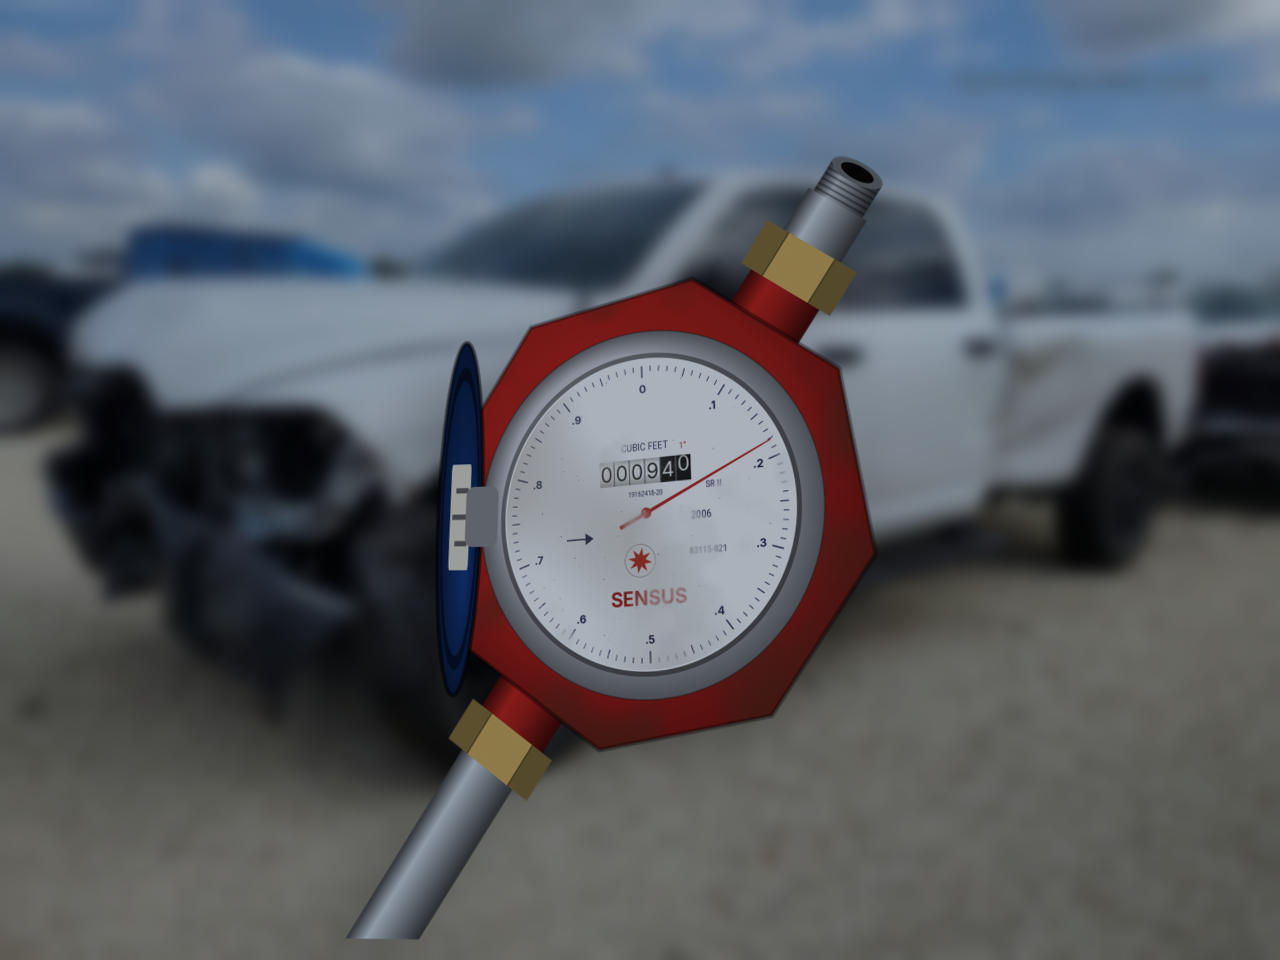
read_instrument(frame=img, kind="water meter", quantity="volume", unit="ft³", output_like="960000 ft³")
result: 940.18 ft³
